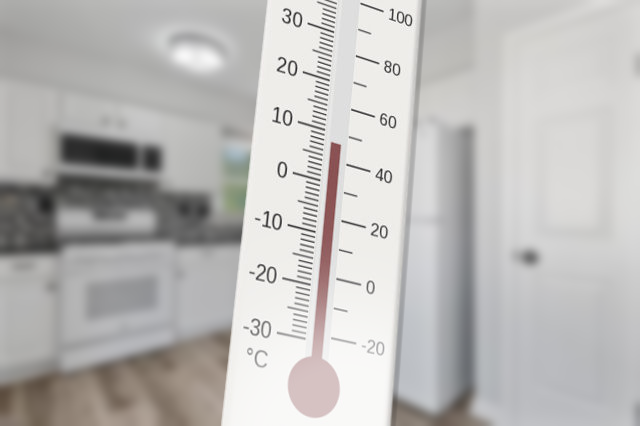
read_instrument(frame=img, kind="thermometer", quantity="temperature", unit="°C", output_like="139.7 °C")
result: 8 °C
